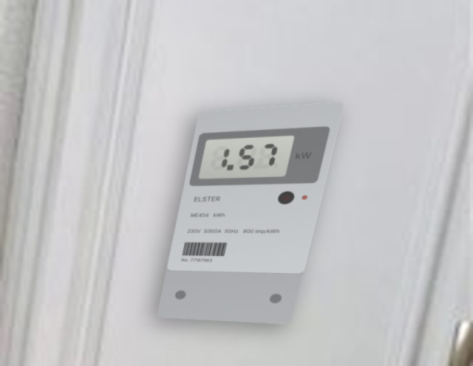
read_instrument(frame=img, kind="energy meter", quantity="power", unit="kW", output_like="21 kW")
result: 1.57 kW
